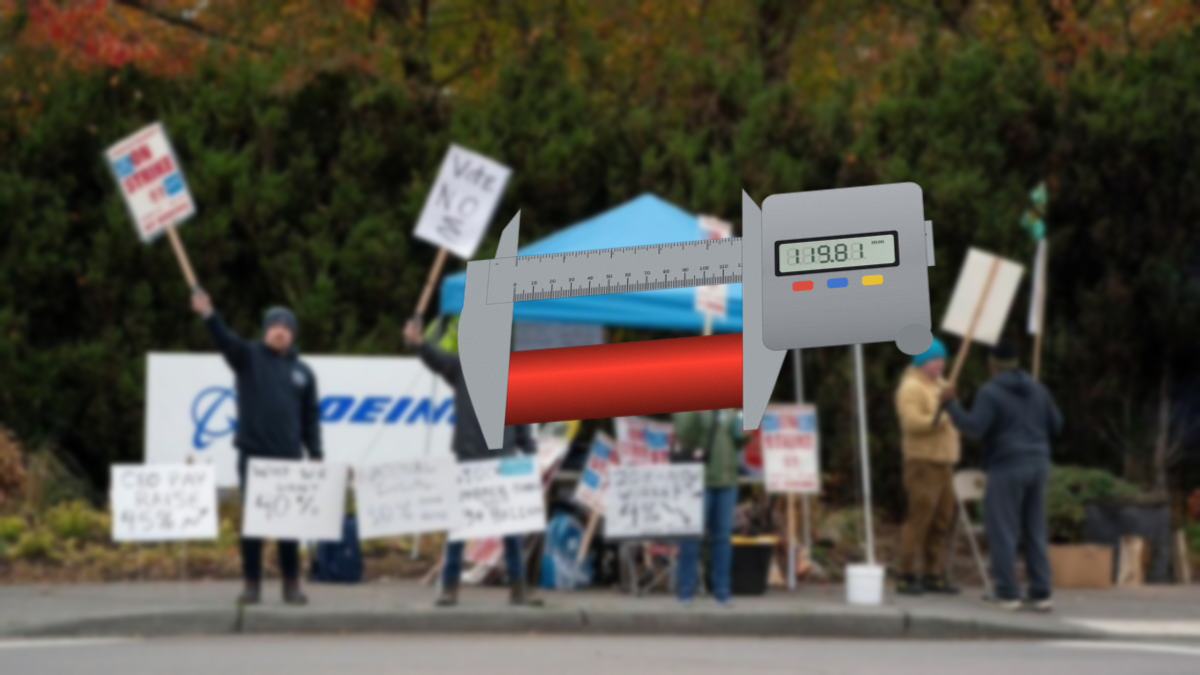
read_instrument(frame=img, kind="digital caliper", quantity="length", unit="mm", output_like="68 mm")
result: 119.81 mm
